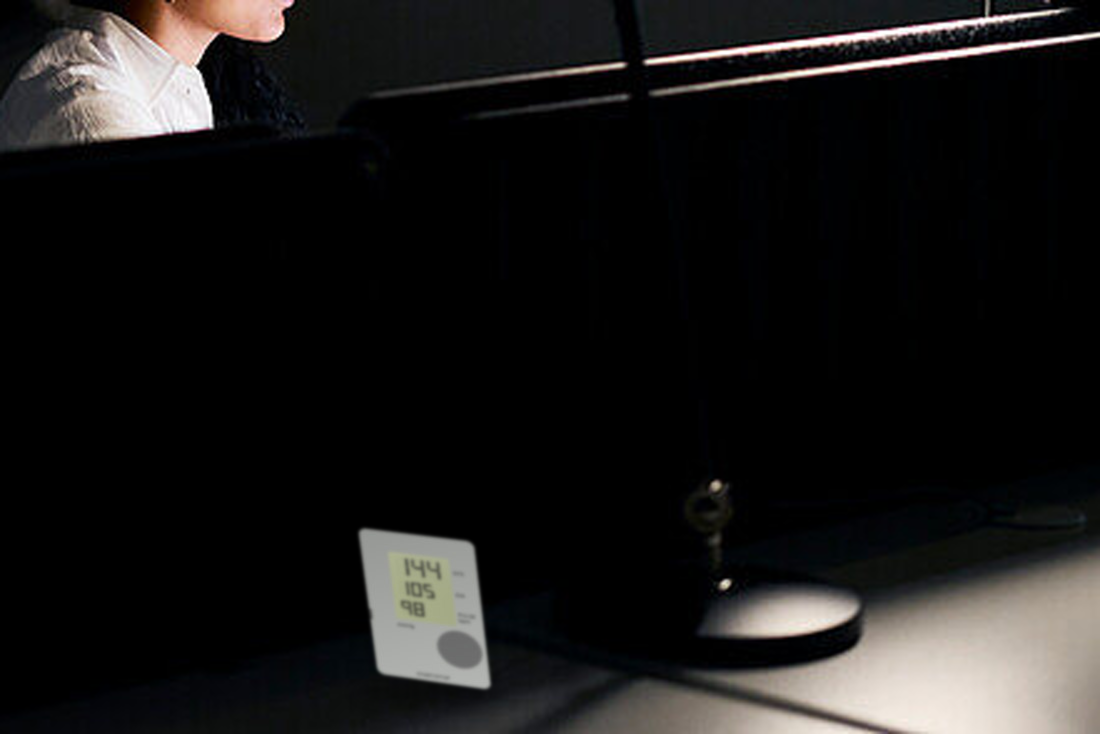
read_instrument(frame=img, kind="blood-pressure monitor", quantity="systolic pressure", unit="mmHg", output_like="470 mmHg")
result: 144 mmHg
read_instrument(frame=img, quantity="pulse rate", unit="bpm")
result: 98 bpm
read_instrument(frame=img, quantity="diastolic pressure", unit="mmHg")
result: 105 mmHg
